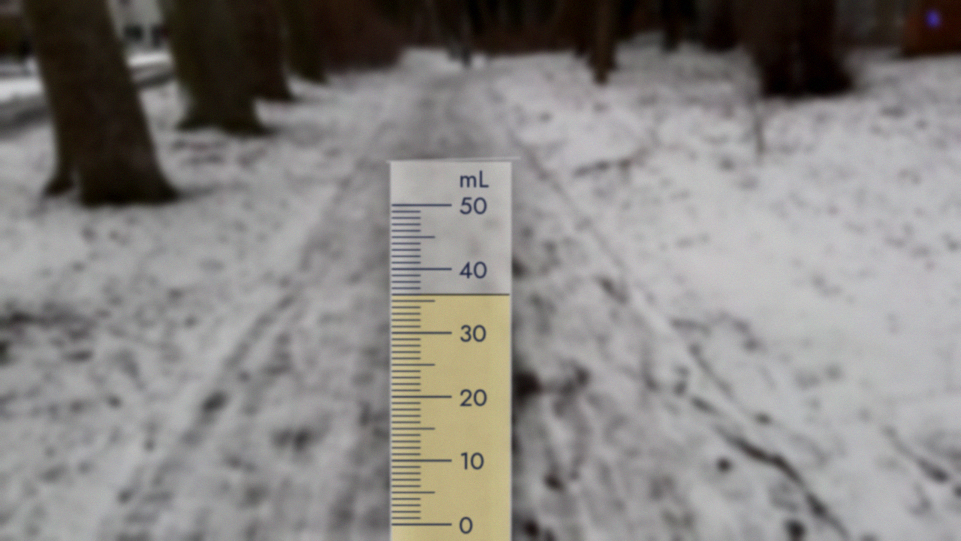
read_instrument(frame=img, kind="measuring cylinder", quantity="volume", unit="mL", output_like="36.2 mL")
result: 36 mL
